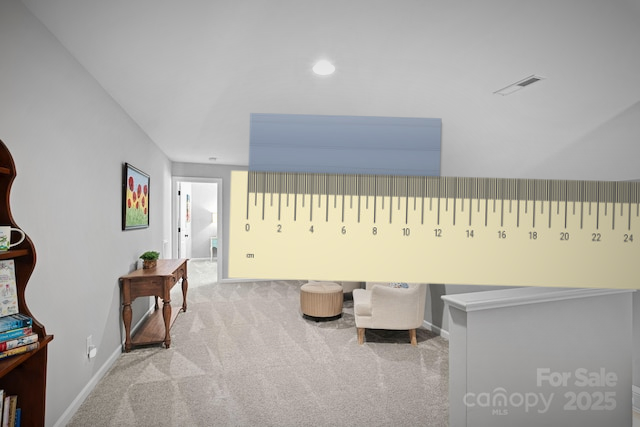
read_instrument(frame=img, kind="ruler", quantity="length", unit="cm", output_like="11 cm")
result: 12 cm
